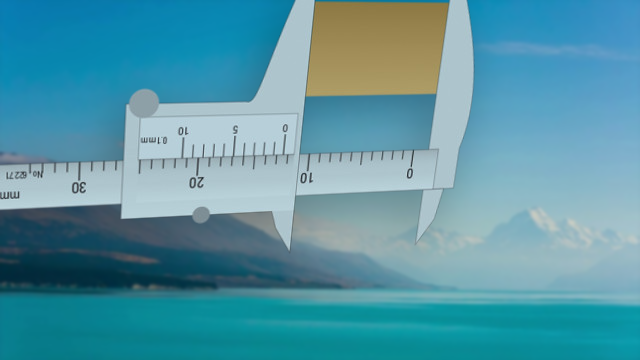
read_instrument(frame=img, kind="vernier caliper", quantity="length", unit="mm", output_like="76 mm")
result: 12.4 mm
